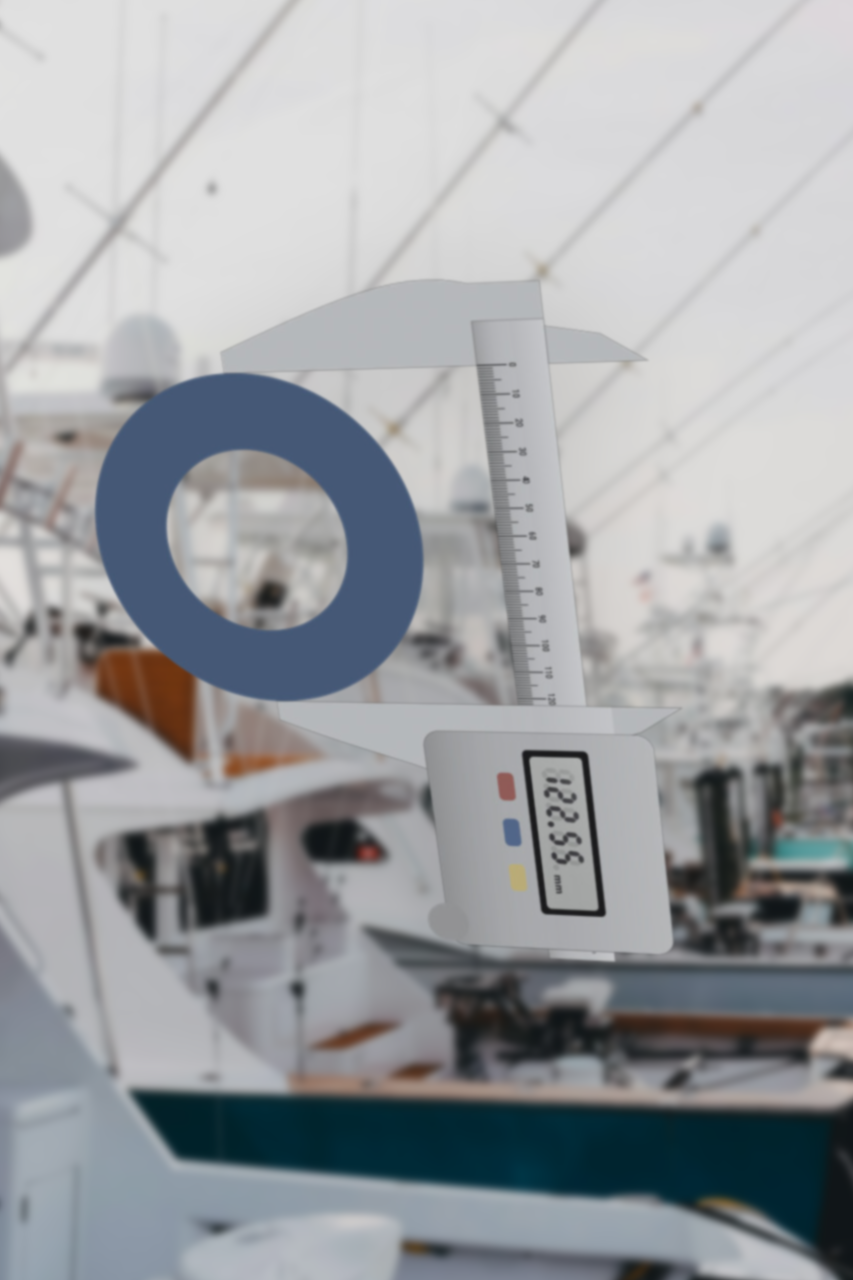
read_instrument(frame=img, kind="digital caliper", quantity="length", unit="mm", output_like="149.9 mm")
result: 122.55 mm
